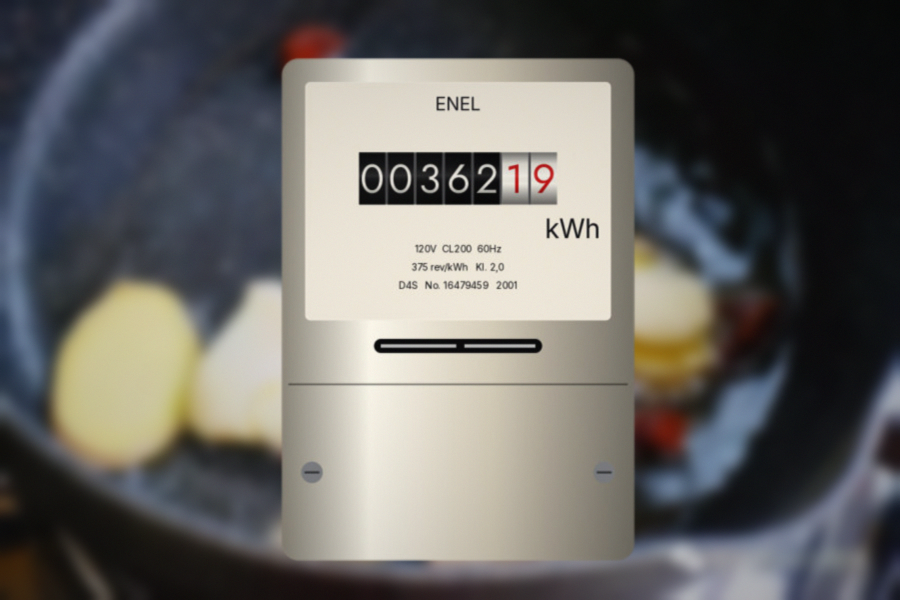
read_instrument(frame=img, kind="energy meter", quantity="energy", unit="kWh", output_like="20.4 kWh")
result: 362.19 kWh
